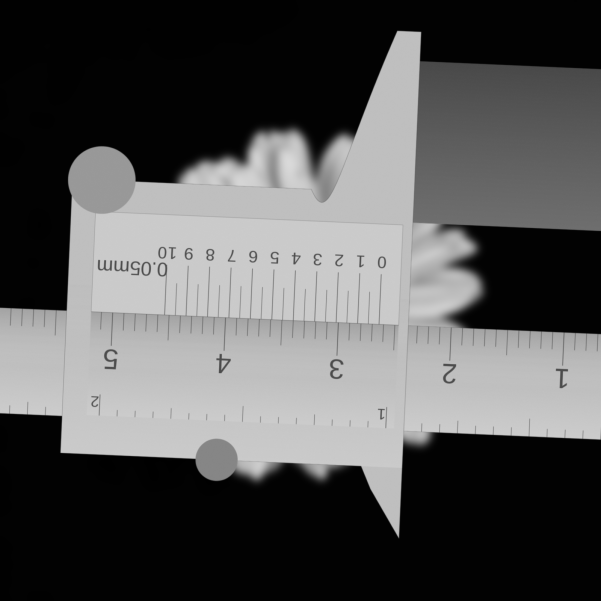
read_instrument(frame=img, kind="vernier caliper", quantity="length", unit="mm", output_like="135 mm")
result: 26.4 mm
